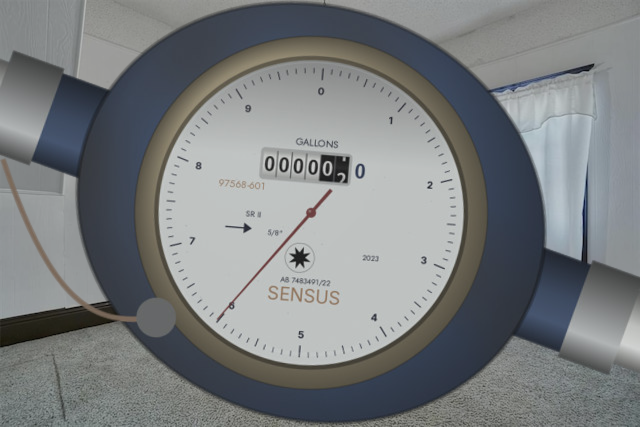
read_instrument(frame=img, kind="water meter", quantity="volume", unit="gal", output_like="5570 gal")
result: 16.0 gal
